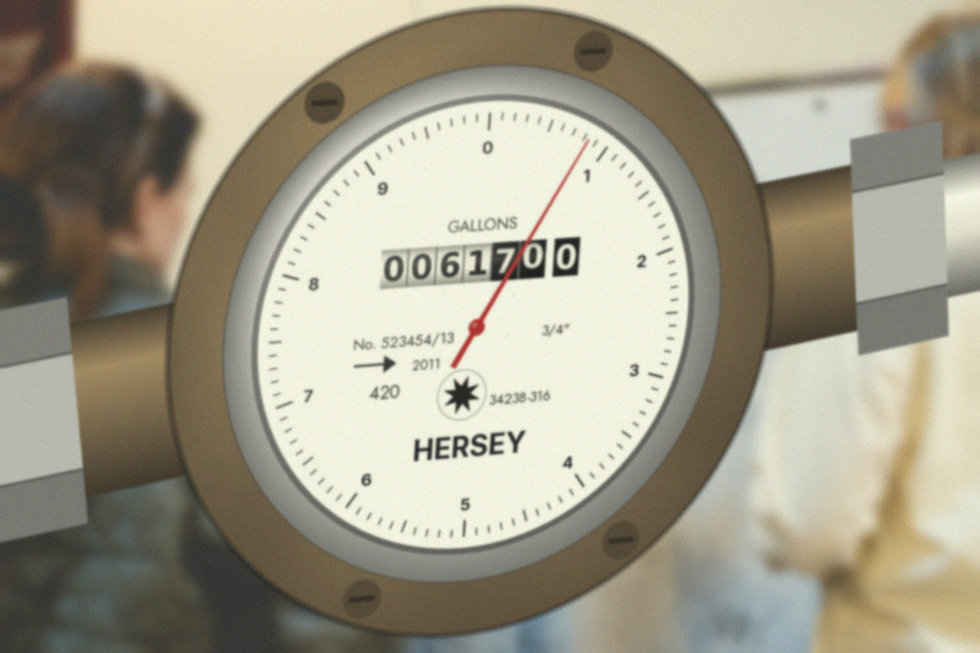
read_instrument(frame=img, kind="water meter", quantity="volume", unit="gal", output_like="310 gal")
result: 61700.8 gal
